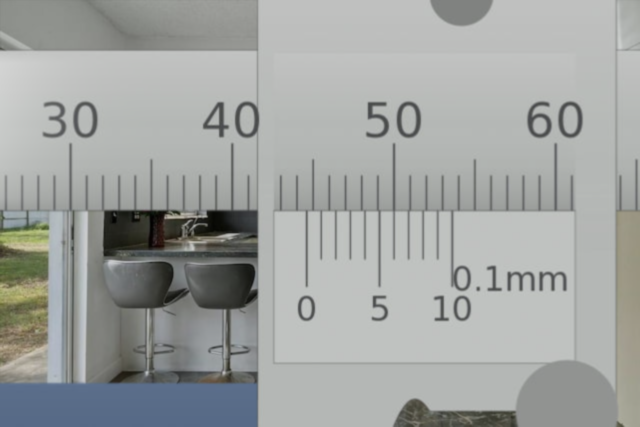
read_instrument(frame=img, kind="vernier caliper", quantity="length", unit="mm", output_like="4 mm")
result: 44.6 mm
